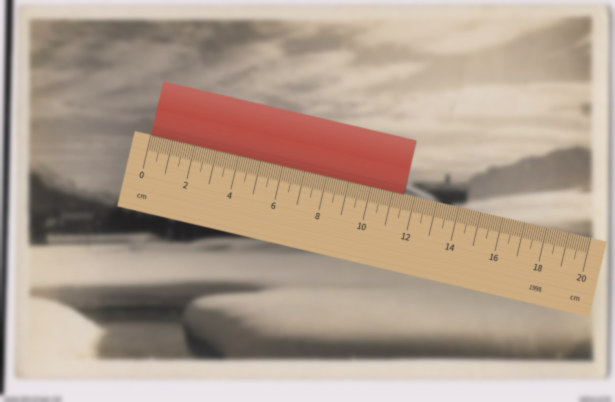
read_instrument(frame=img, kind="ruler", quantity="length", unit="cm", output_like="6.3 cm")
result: 11.5 cm
